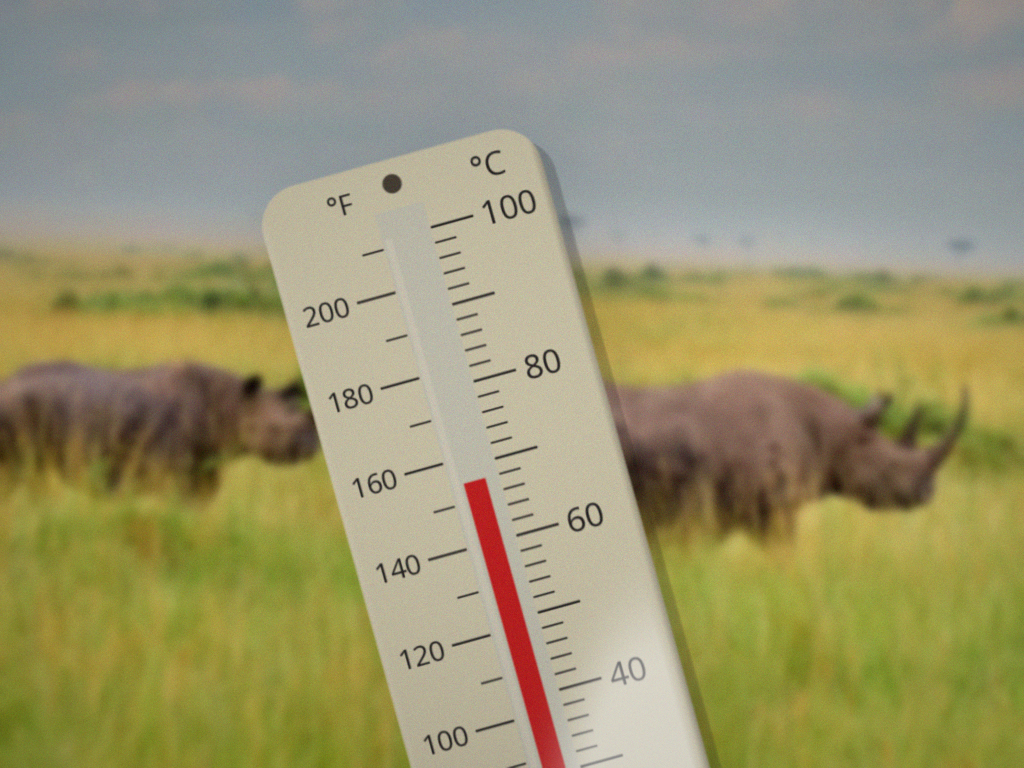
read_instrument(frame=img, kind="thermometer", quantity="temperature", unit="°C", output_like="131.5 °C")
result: 68 °C
